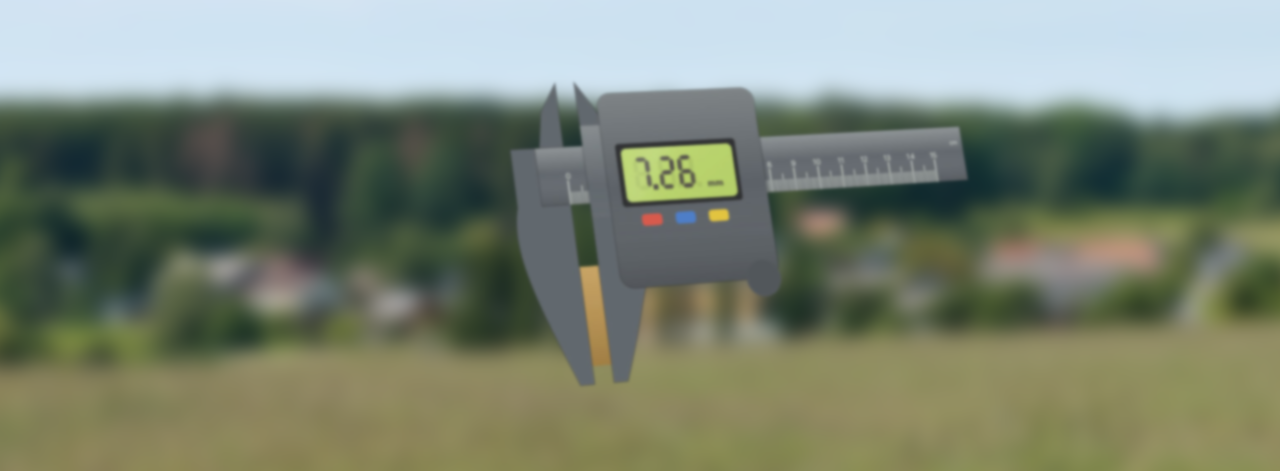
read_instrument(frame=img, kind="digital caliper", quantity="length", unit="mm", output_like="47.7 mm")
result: 7.26 mm
